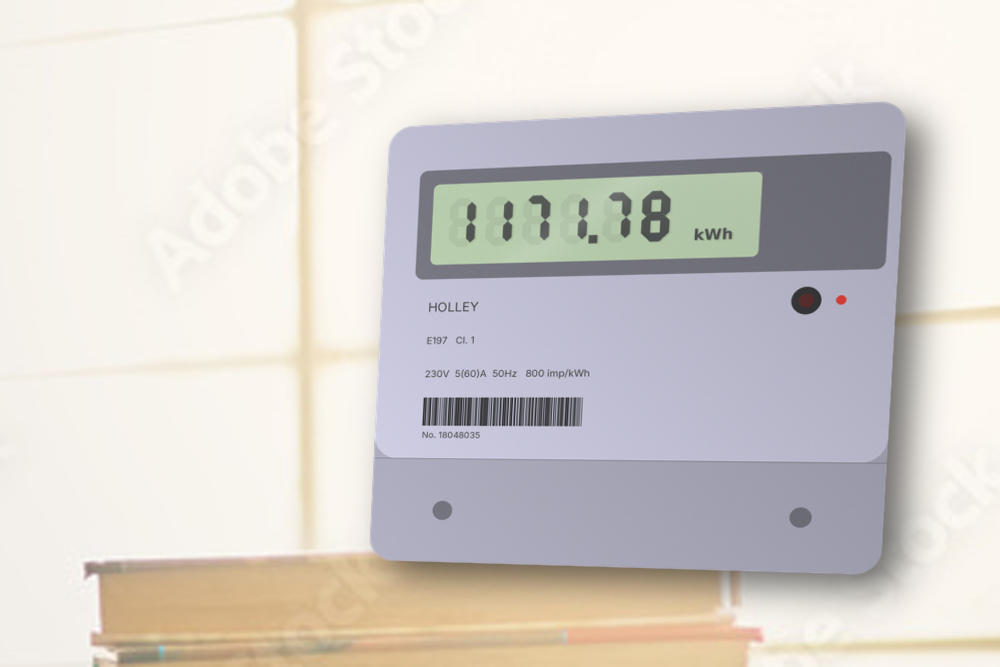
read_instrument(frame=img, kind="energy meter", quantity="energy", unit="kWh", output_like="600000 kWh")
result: 1171.78 kWh
